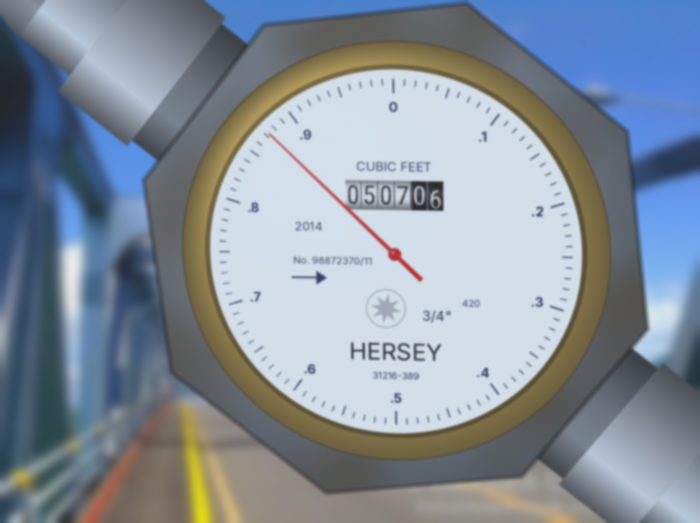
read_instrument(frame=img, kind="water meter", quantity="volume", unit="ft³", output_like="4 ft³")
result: 50705.87 ft³
